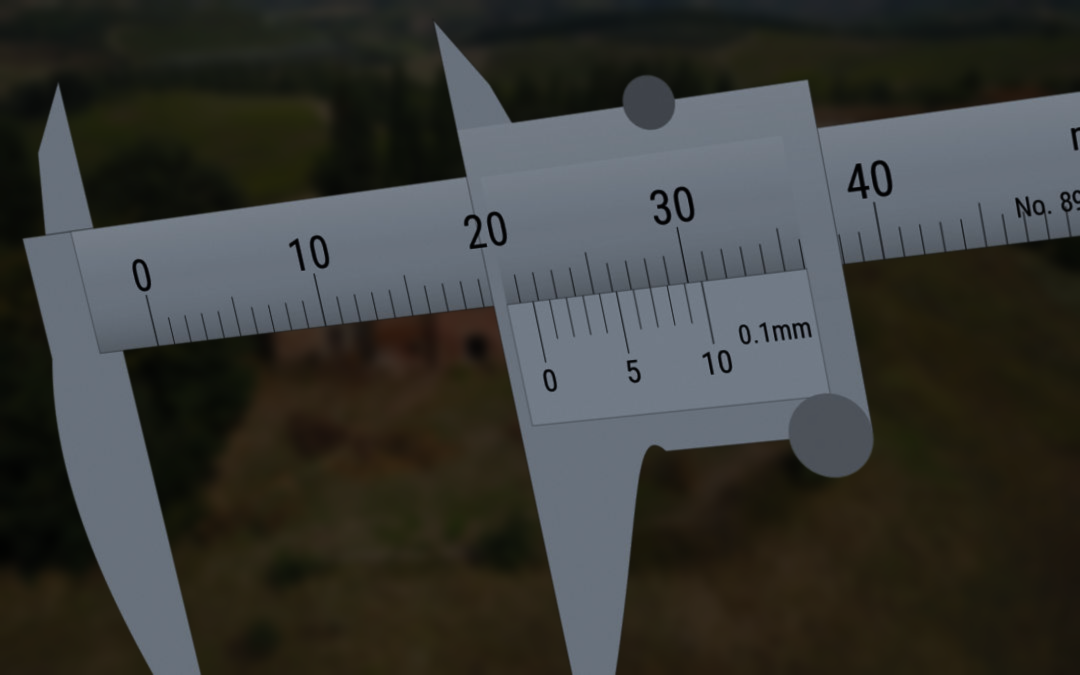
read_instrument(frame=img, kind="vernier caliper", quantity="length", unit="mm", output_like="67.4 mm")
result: 21.7 mm
